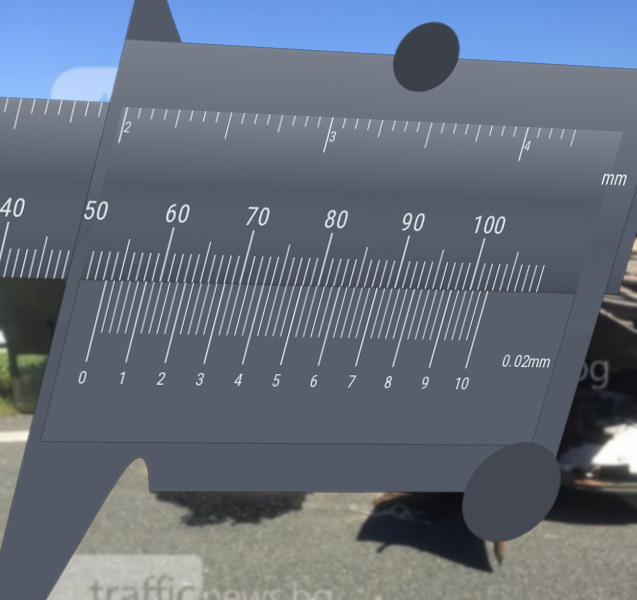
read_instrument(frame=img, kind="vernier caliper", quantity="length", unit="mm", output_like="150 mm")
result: 53.4 mm
